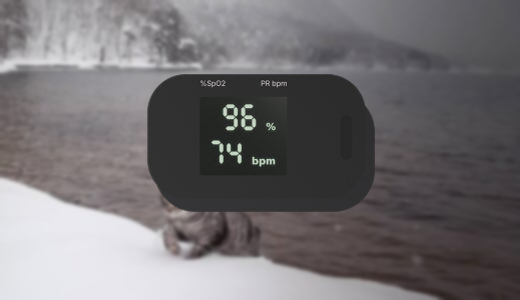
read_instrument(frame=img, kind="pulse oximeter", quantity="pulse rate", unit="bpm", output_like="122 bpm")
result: 74 bpm
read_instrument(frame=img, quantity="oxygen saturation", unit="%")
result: 96 %
